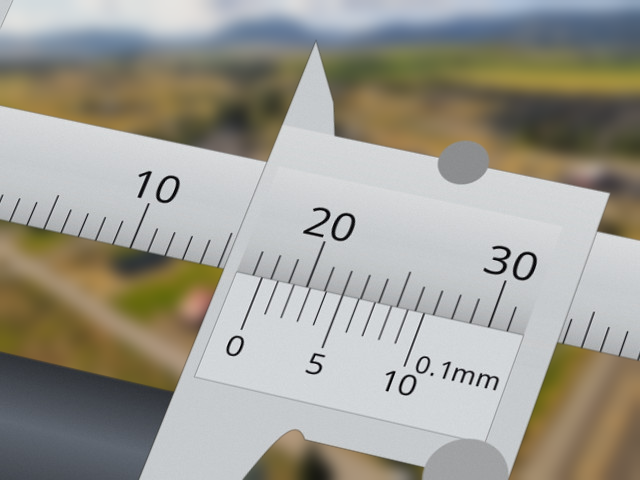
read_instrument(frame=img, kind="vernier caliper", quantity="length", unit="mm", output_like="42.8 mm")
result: 17.5 mm
